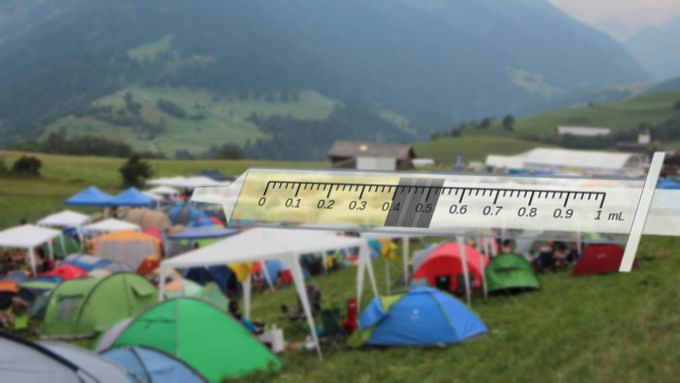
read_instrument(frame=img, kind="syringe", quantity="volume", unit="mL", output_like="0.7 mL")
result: 0.4 mL
